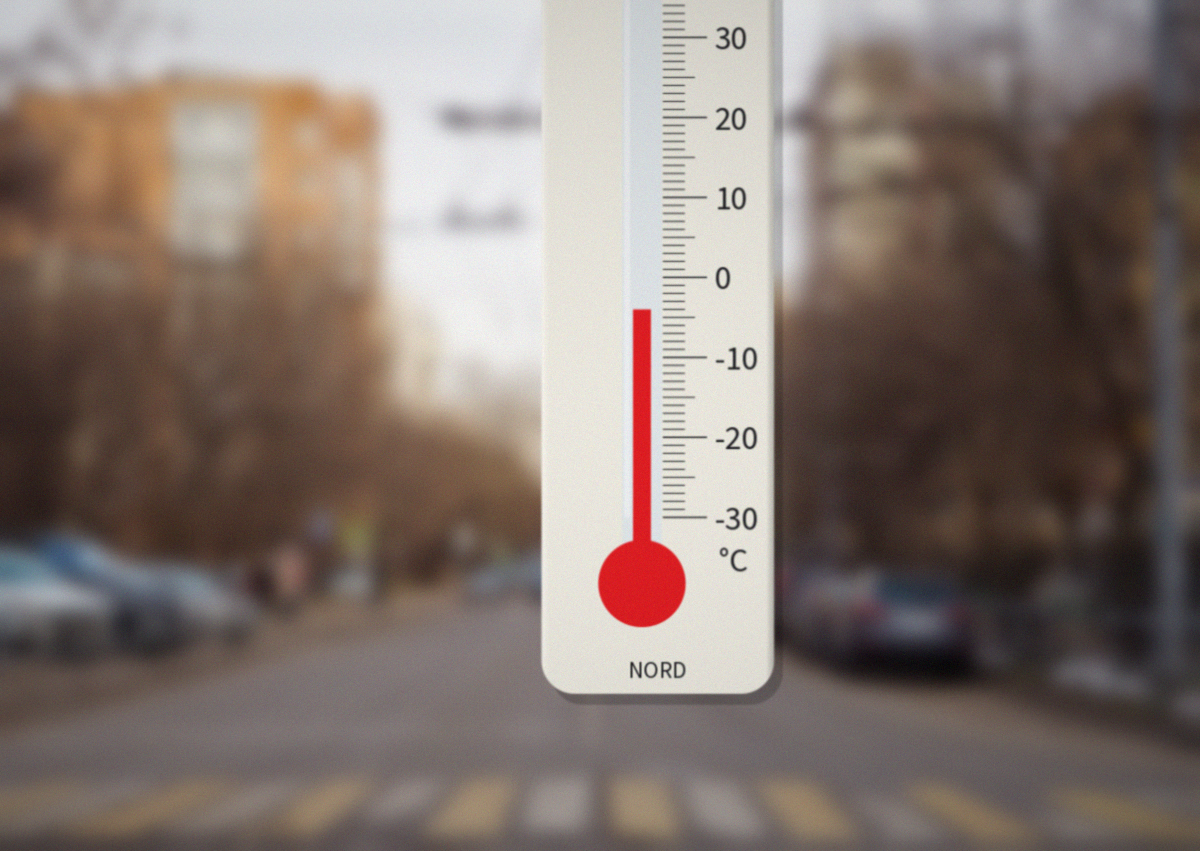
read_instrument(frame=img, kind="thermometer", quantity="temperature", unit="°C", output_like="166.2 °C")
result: -4 °C
